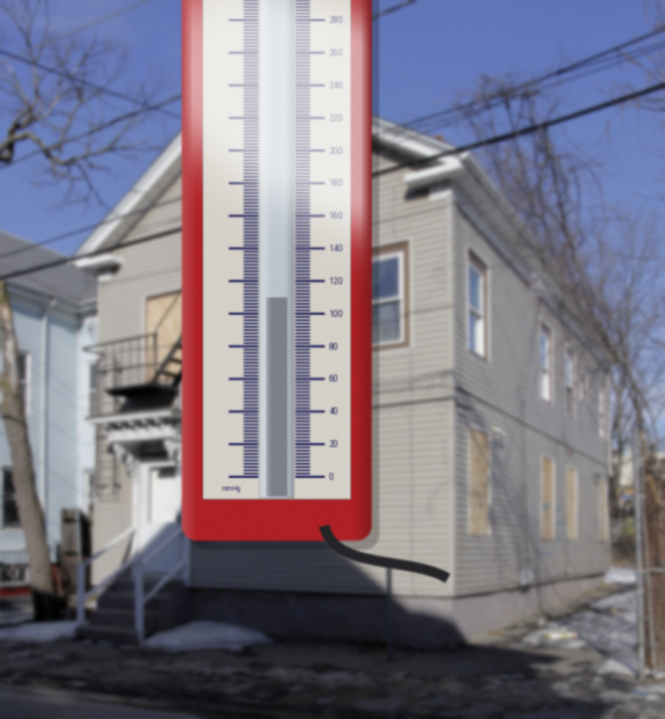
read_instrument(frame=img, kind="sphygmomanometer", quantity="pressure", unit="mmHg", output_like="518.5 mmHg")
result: 110 mmHg
